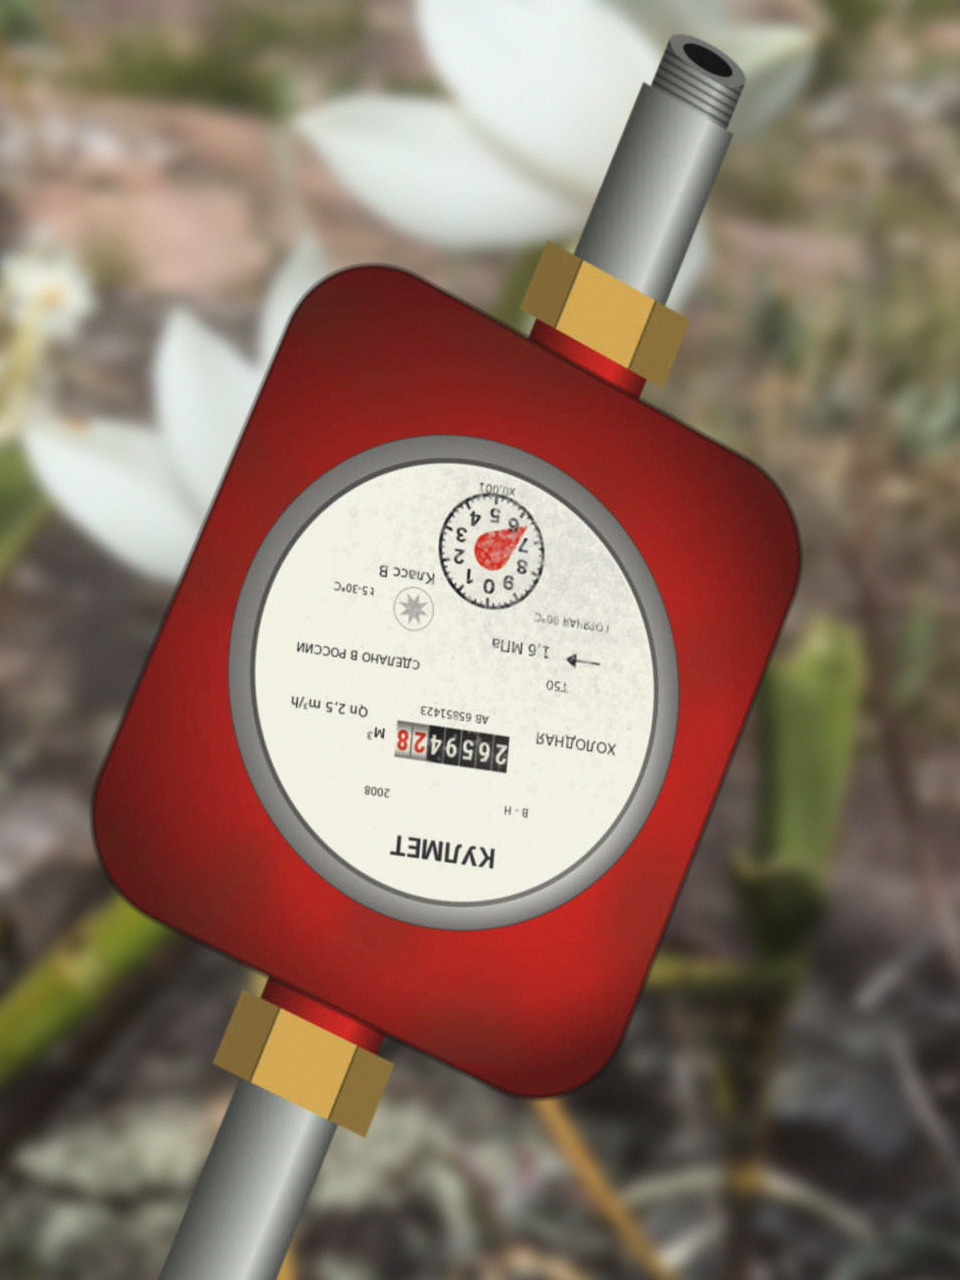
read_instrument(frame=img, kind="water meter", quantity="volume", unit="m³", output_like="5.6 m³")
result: 26594.286 m³
